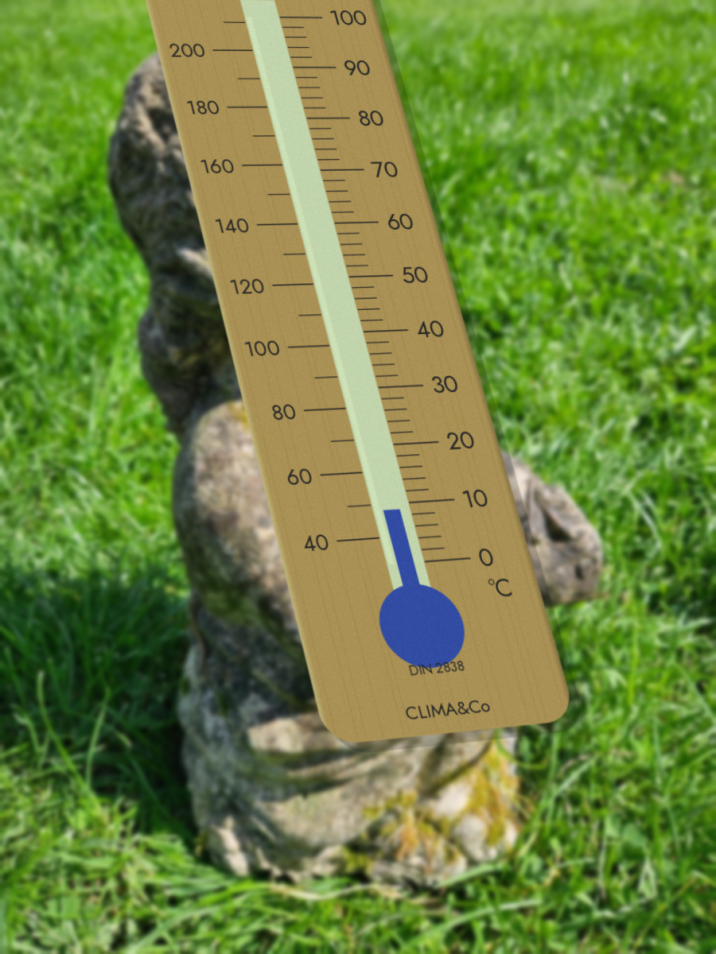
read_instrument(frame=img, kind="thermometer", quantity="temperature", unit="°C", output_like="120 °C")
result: 9 °C
